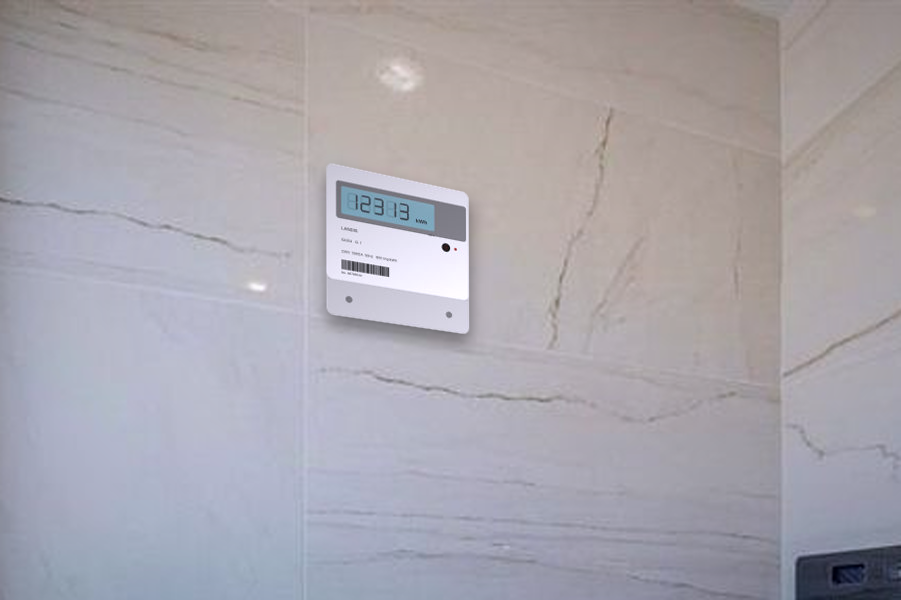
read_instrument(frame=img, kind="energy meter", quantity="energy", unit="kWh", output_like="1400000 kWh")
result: 12313 kWh
